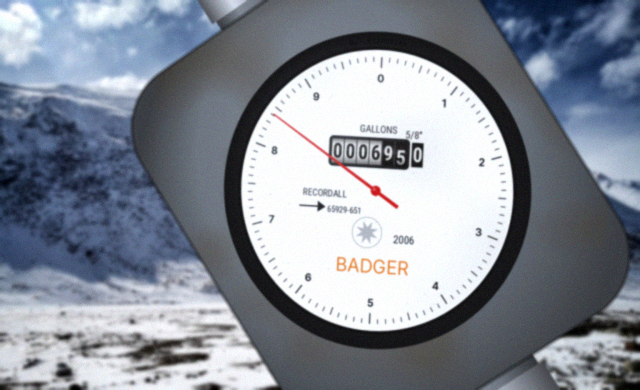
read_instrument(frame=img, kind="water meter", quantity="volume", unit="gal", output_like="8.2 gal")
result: 6948.4 gal
